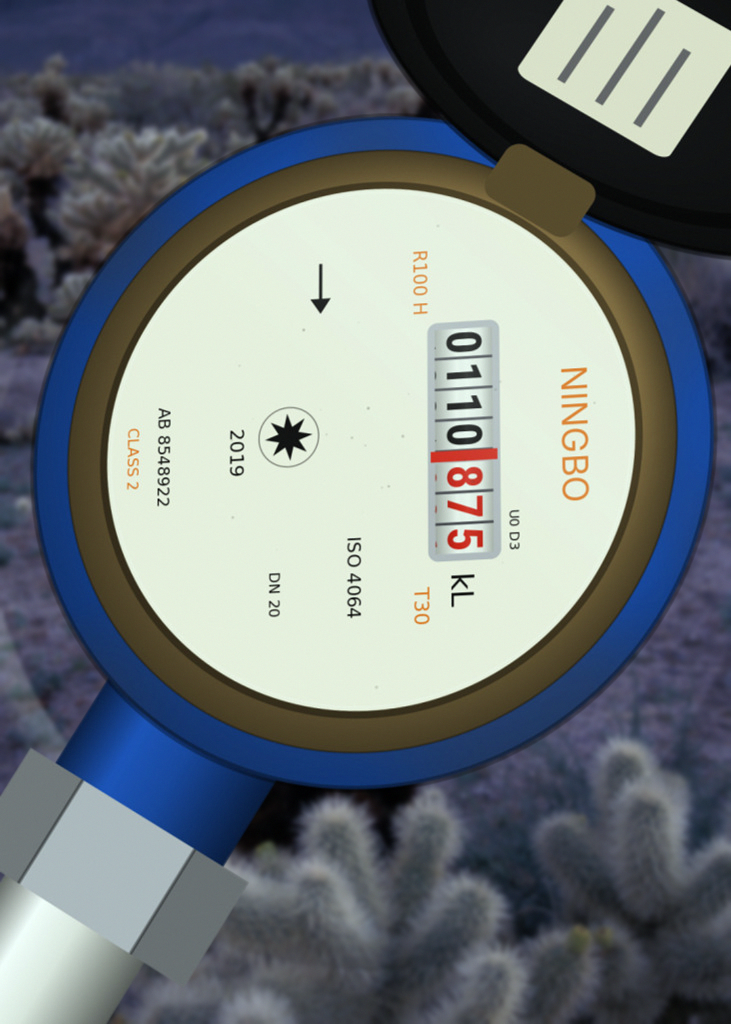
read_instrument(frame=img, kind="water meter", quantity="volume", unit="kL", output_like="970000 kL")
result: 110.875 kL
